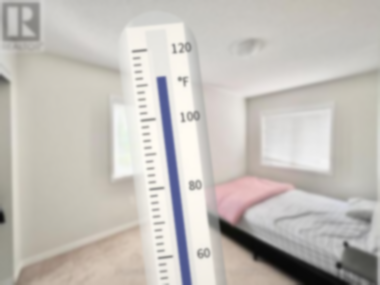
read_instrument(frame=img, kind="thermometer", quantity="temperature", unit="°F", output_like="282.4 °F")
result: 112 °F
